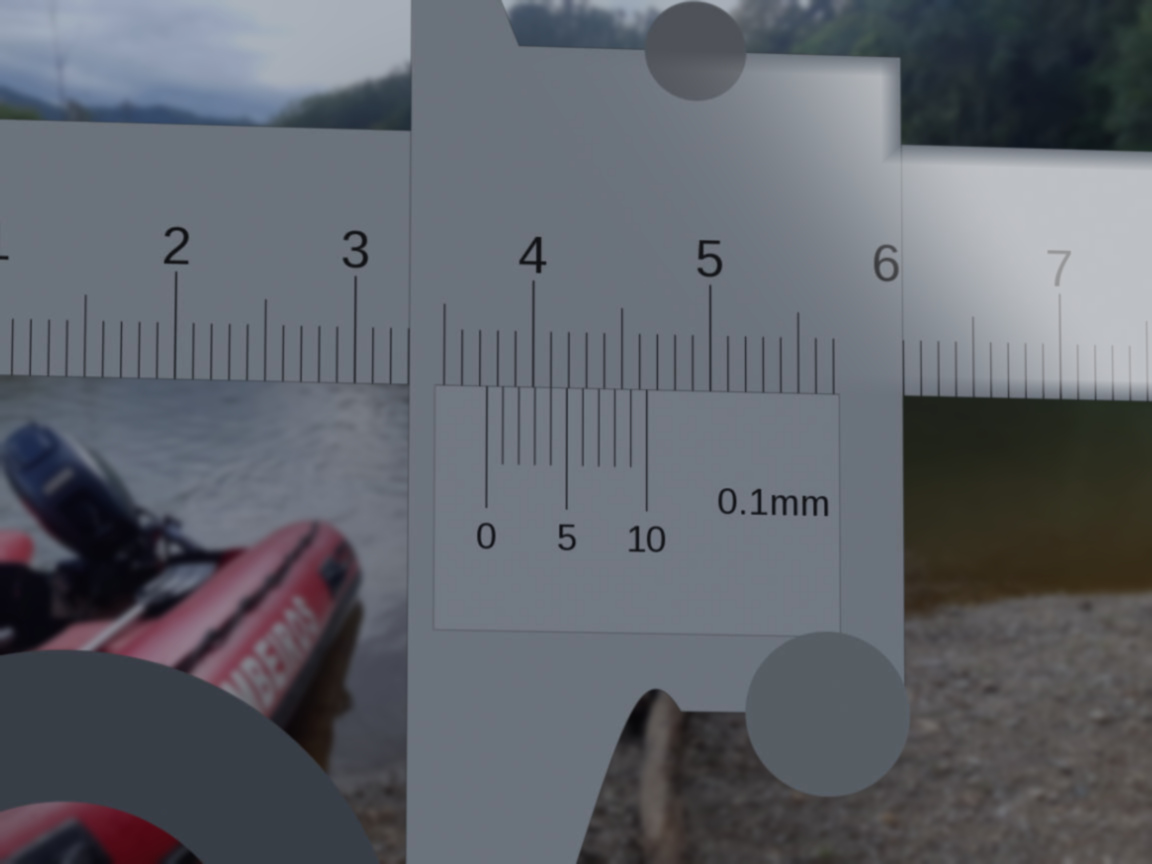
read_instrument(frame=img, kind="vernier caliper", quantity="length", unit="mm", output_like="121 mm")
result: 37.4 mm
